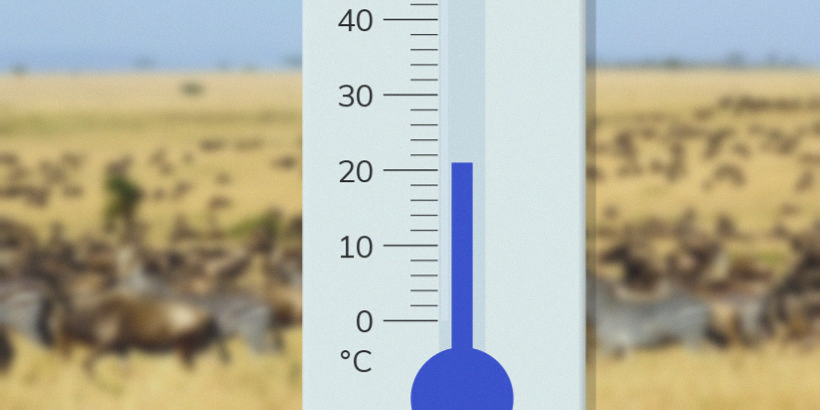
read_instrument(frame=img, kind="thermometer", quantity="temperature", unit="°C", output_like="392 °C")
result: 21 °C
